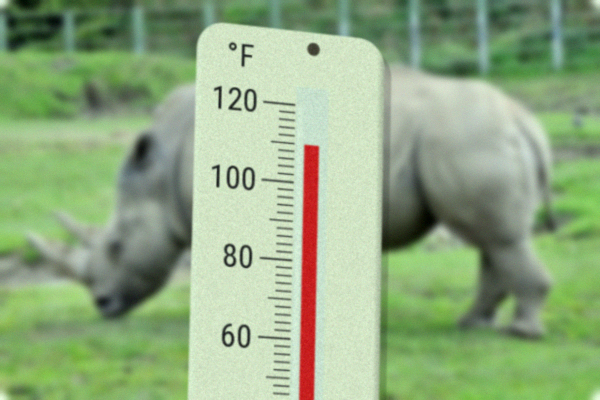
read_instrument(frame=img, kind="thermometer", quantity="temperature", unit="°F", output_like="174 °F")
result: 110 °F
